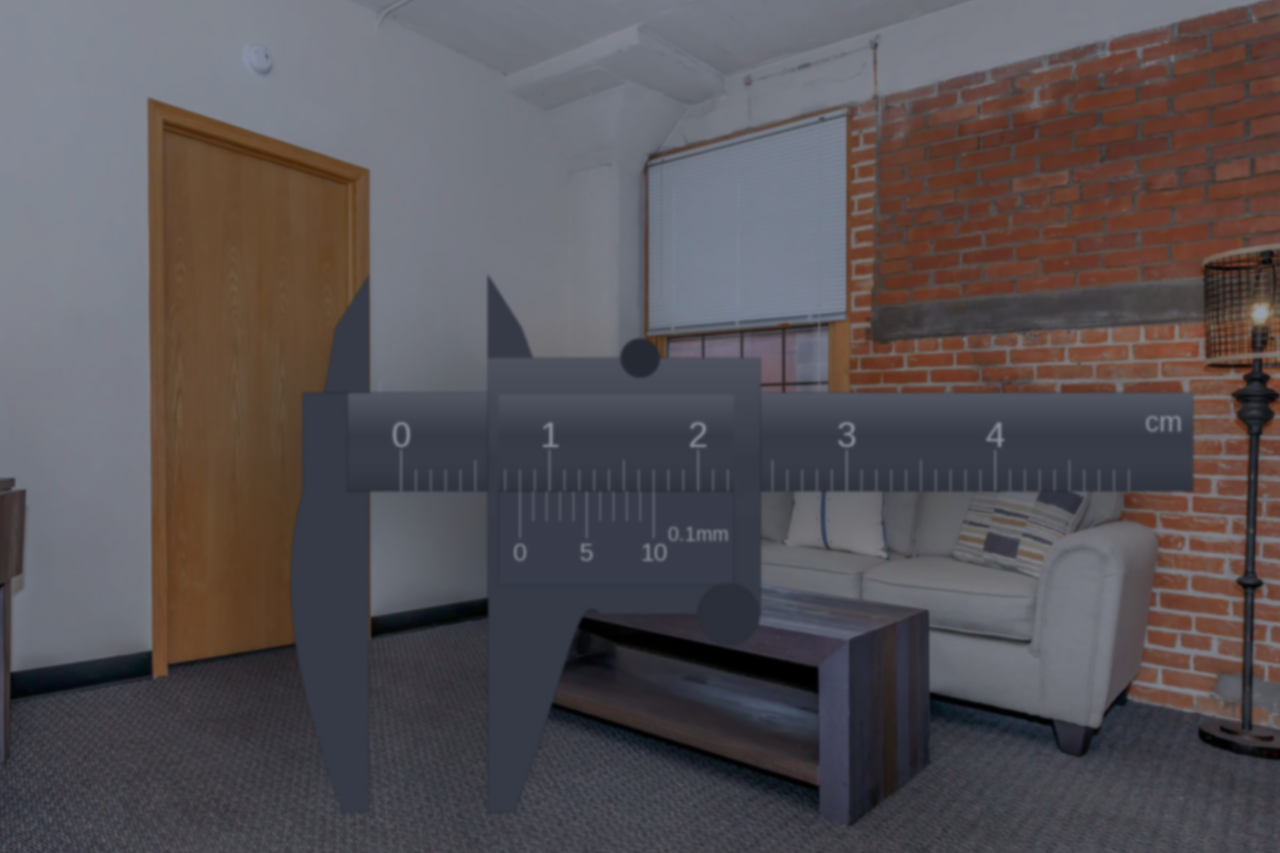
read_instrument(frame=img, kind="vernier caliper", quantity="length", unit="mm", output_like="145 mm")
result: 8.0 mm
